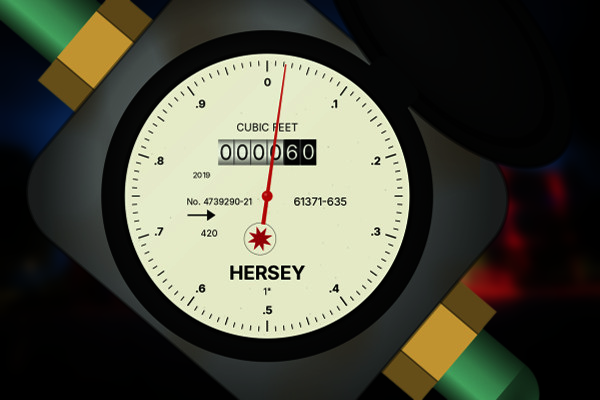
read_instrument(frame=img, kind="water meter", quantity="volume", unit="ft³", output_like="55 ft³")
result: 60.02 ft³
